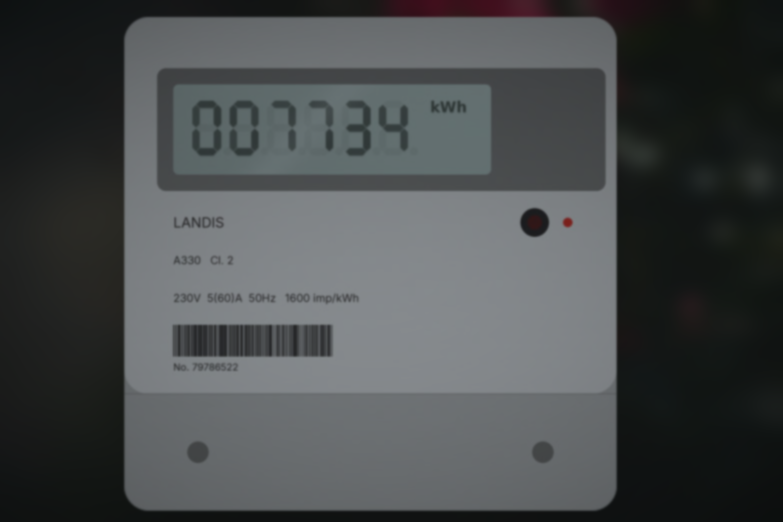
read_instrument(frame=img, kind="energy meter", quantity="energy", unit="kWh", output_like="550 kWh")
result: 7734 kWh
